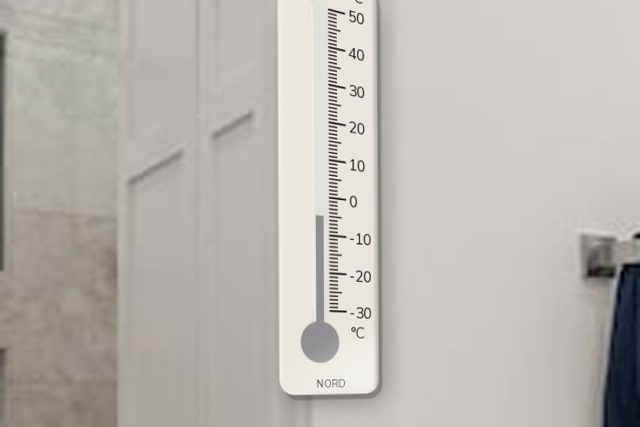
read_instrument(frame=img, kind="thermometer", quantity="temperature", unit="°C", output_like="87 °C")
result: -5 °C
